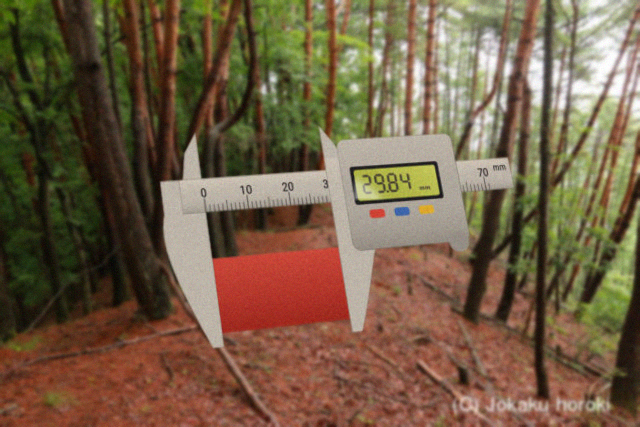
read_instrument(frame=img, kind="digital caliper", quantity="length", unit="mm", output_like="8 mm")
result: 29.84 mm
